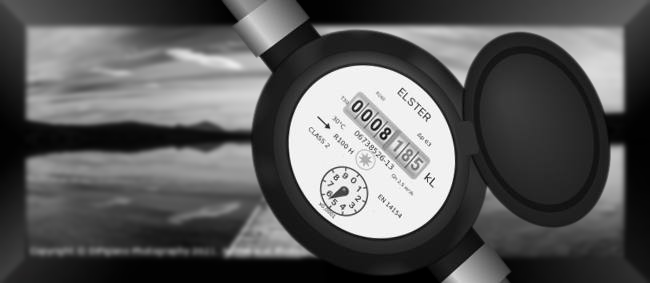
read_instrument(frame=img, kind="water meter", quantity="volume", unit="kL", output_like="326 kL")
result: 8.1855 kL
